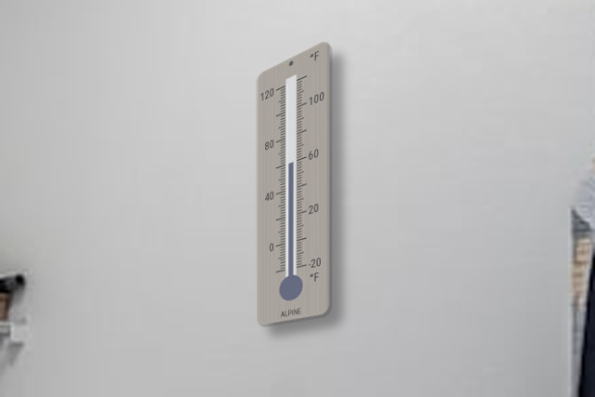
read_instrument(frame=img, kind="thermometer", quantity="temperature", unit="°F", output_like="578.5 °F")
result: 60 °F
